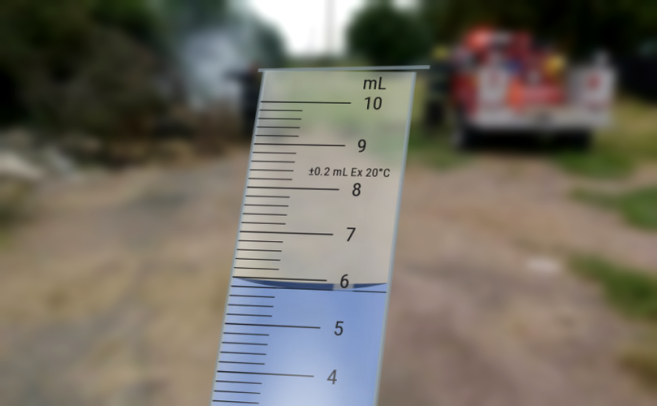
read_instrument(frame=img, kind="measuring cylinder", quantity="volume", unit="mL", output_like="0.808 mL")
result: 5.8 mL
